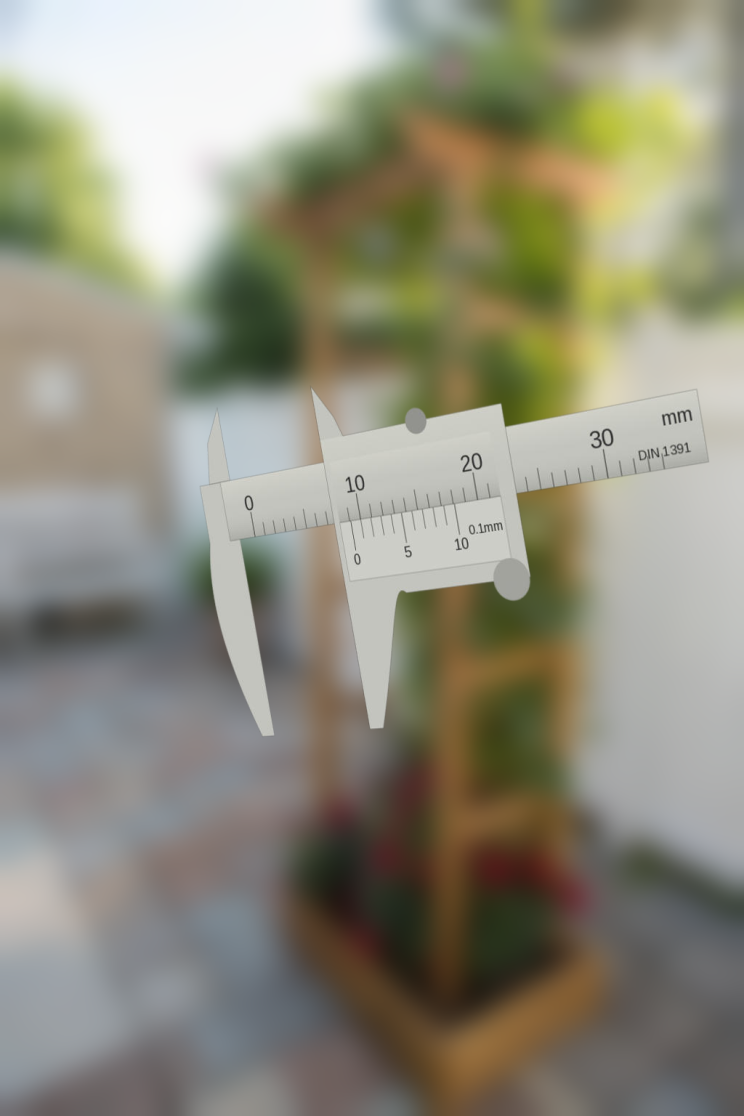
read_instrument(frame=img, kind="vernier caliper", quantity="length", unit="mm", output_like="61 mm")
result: 9.1 mm
